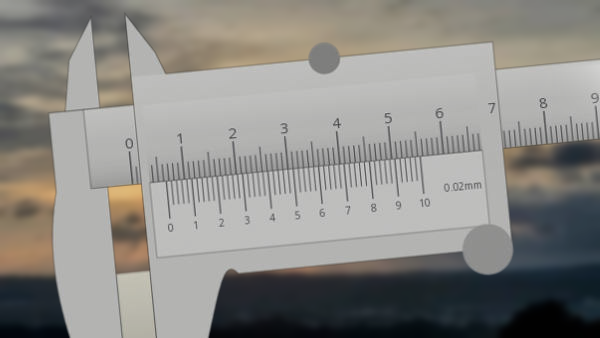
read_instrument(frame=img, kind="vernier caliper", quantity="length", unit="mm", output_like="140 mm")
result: 6.5 mm
